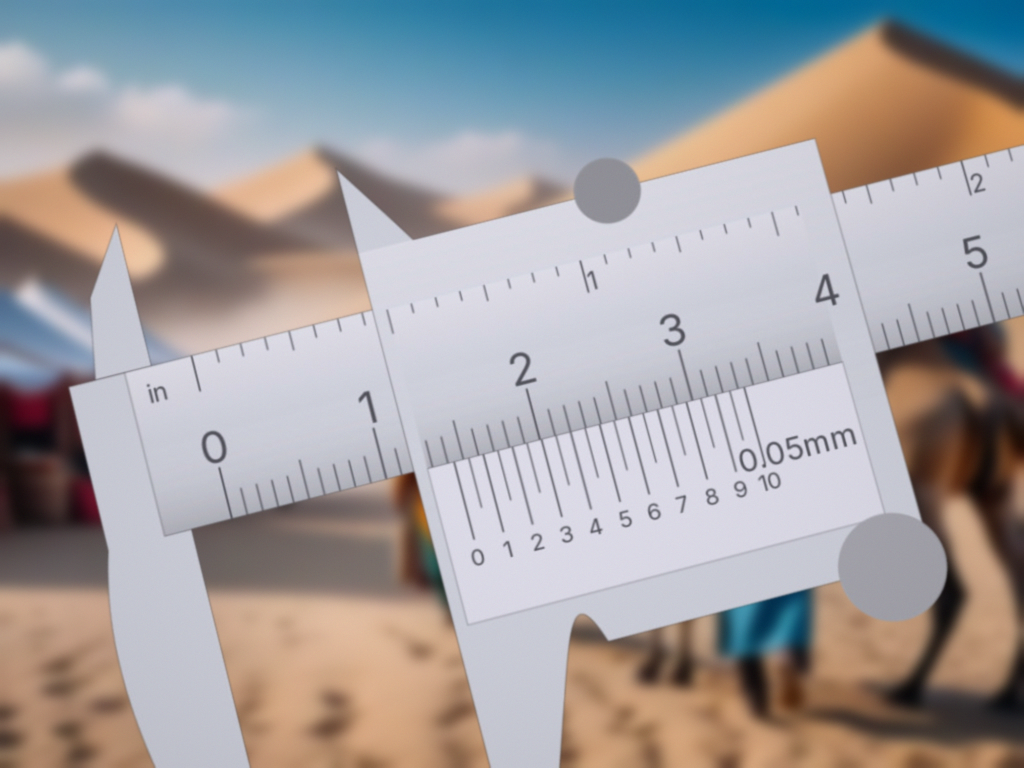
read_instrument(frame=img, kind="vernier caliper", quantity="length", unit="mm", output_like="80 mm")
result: 14.4 mm
